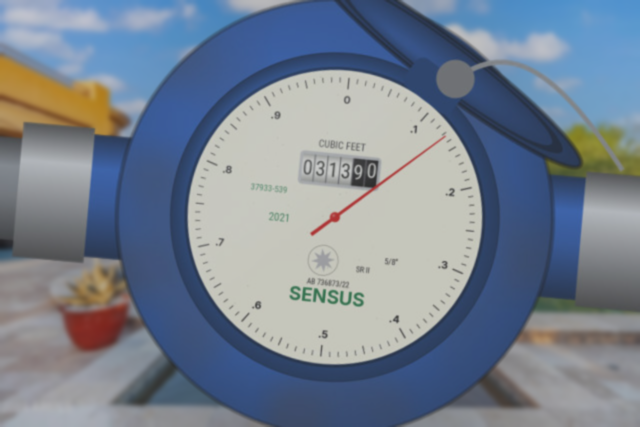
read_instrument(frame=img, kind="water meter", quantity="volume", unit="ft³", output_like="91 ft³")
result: 31390.13 ft³
